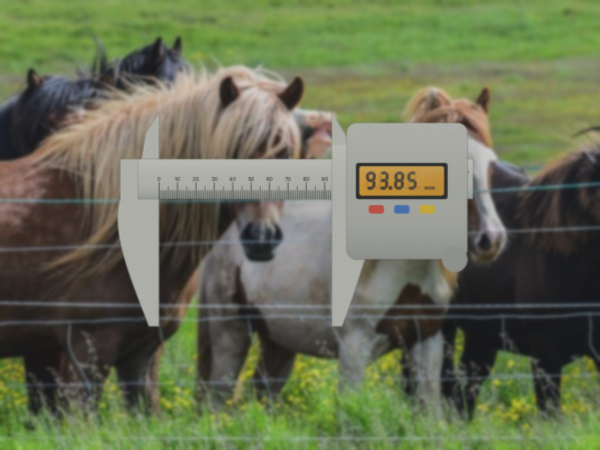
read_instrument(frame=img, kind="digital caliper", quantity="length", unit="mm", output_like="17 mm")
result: 93.85 mm
